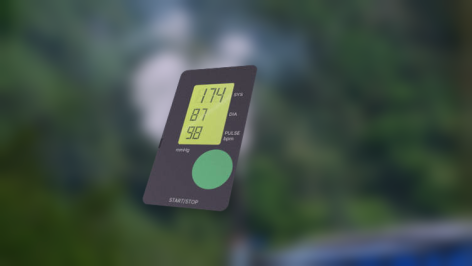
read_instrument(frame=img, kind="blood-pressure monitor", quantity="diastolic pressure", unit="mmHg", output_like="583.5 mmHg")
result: 87 mmHg
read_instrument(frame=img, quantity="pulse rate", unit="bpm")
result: 98 bpm
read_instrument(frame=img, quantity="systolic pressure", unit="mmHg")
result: 174 mmHg
